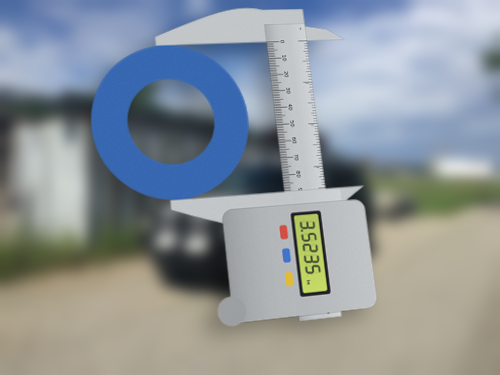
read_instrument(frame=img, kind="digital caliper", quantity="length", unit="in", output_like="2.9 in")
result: 3.5235 in
